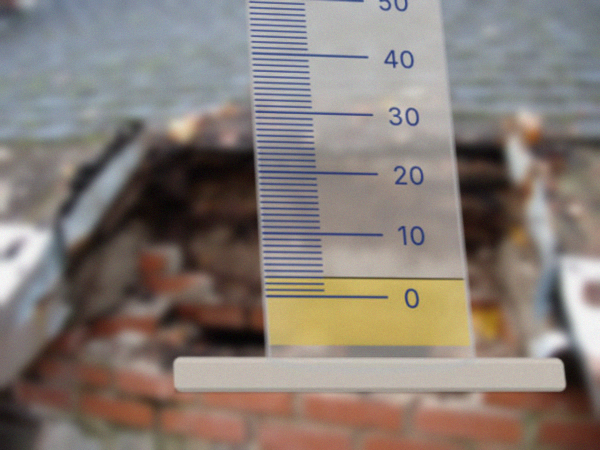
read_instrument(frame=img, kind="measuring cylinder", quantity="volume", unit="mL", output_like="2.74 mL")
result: 3 mL
